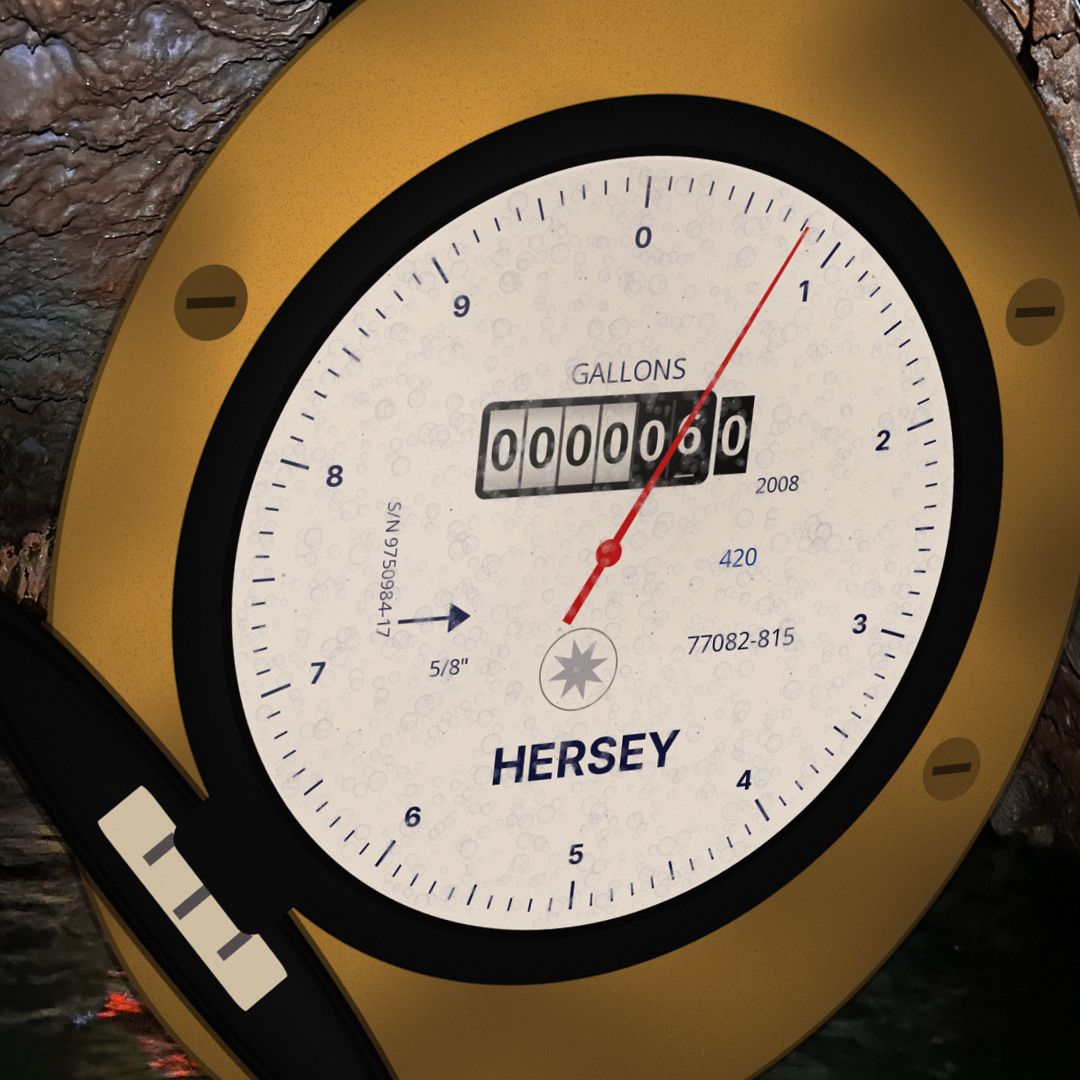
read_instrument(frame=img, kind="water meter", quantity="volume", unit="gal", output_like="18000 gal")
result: 60.8 gal
